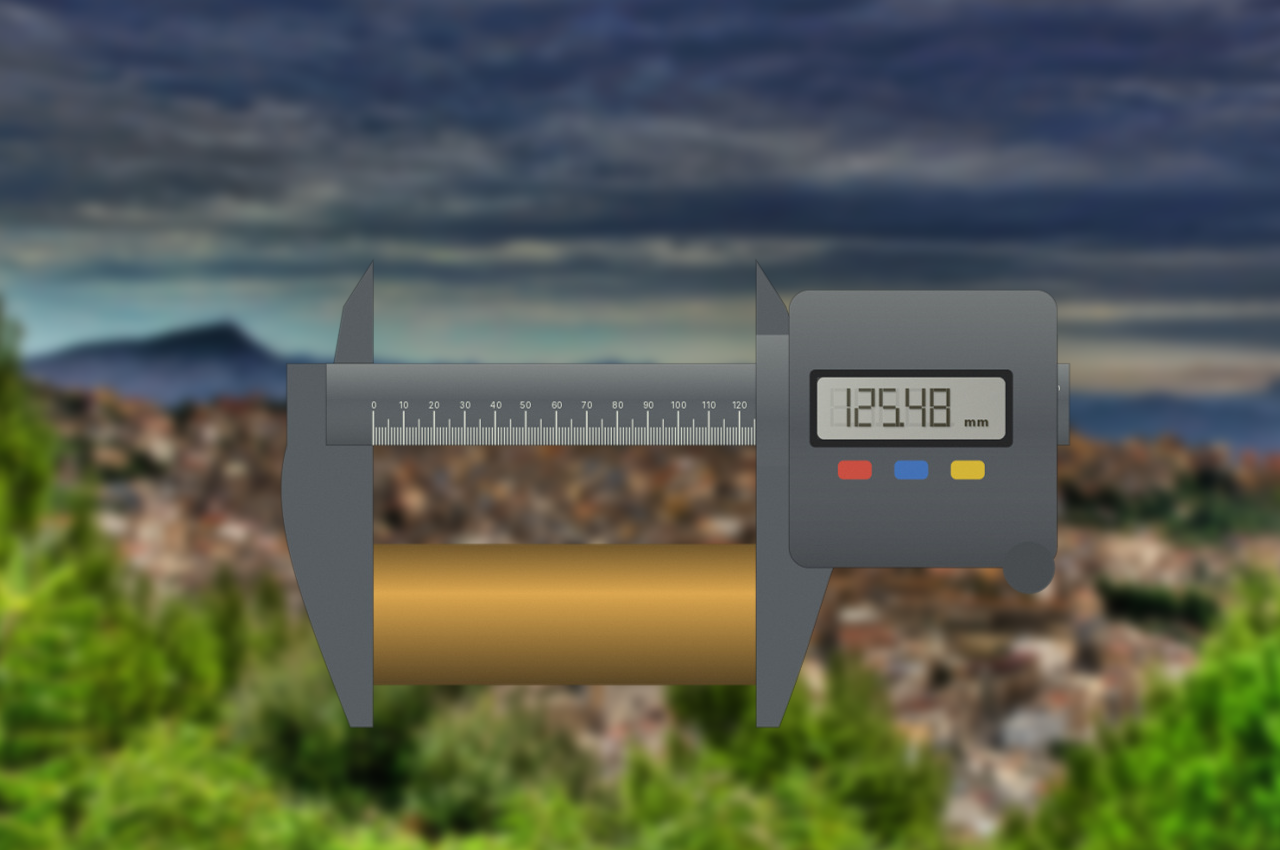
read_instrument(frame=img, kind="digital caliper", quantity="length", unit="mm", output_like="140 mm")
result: 125.48 mm
